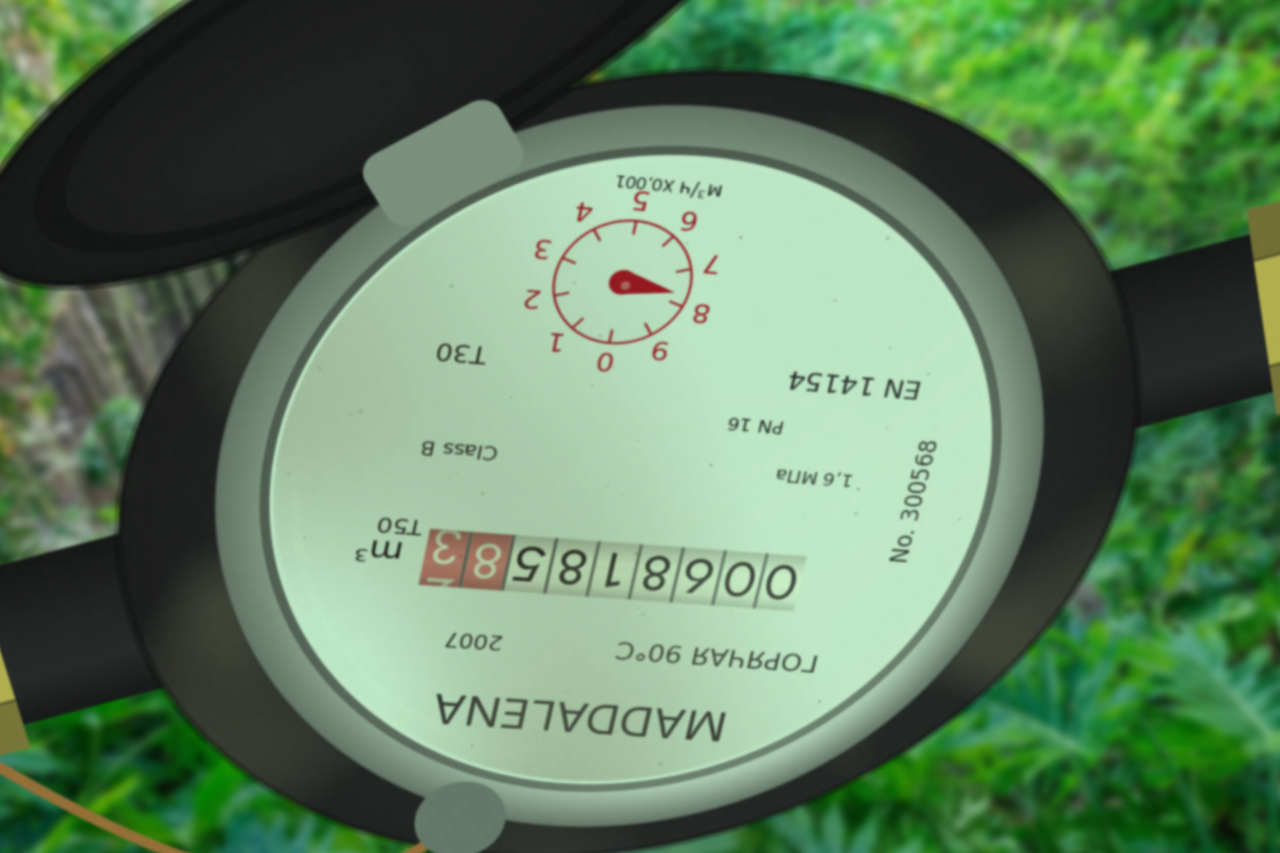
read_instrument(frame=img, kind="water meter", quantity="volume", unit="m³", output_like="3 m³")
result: 68185.827 m³
